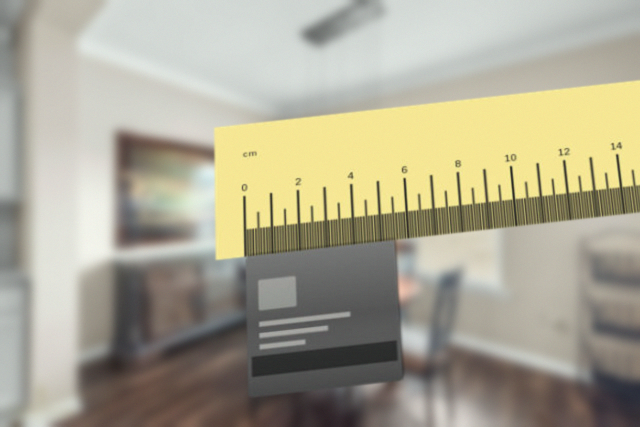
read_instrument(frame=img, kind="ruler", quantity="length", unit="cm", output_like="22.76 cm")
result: 5.5 cm
